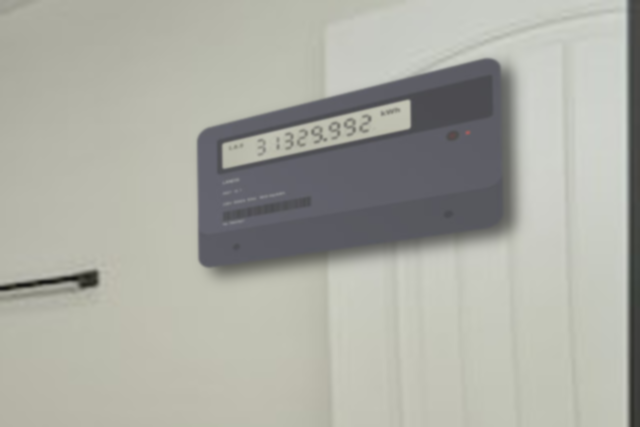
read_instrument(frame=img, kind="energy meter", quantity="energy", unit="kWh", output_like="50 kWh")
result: 31329.992 kWh
